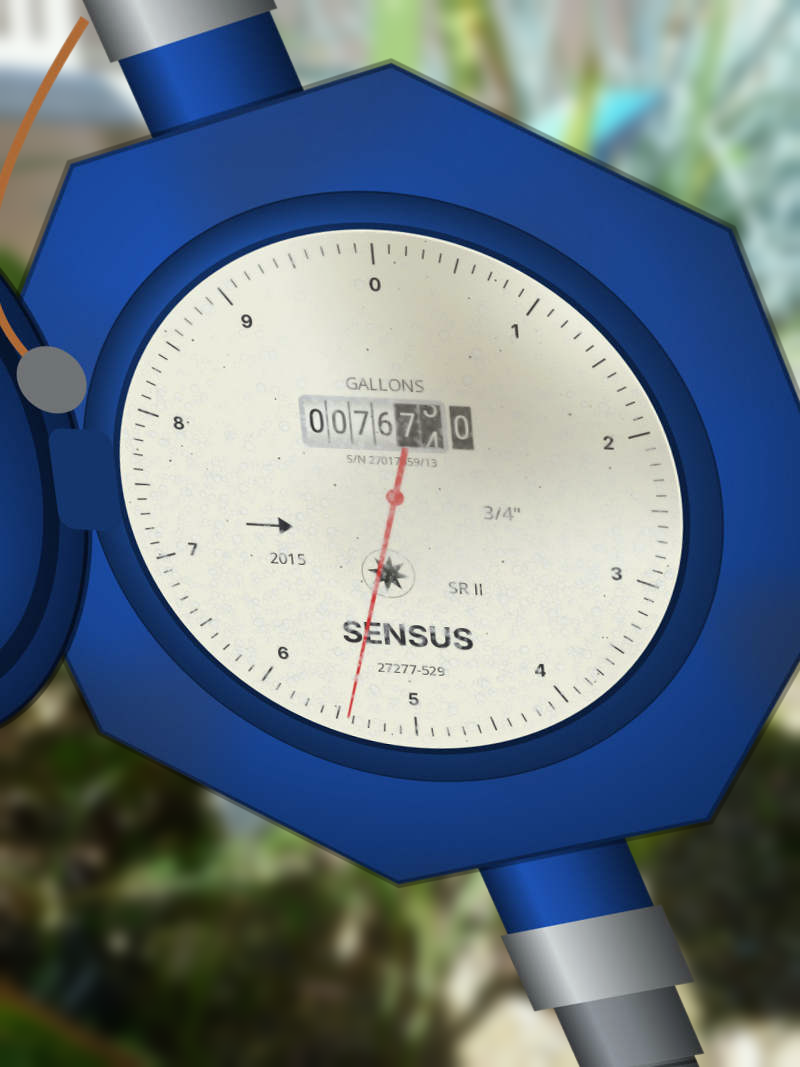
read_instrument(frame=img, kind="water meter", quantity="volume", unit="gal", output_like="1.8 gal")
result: 76735.4 gal
